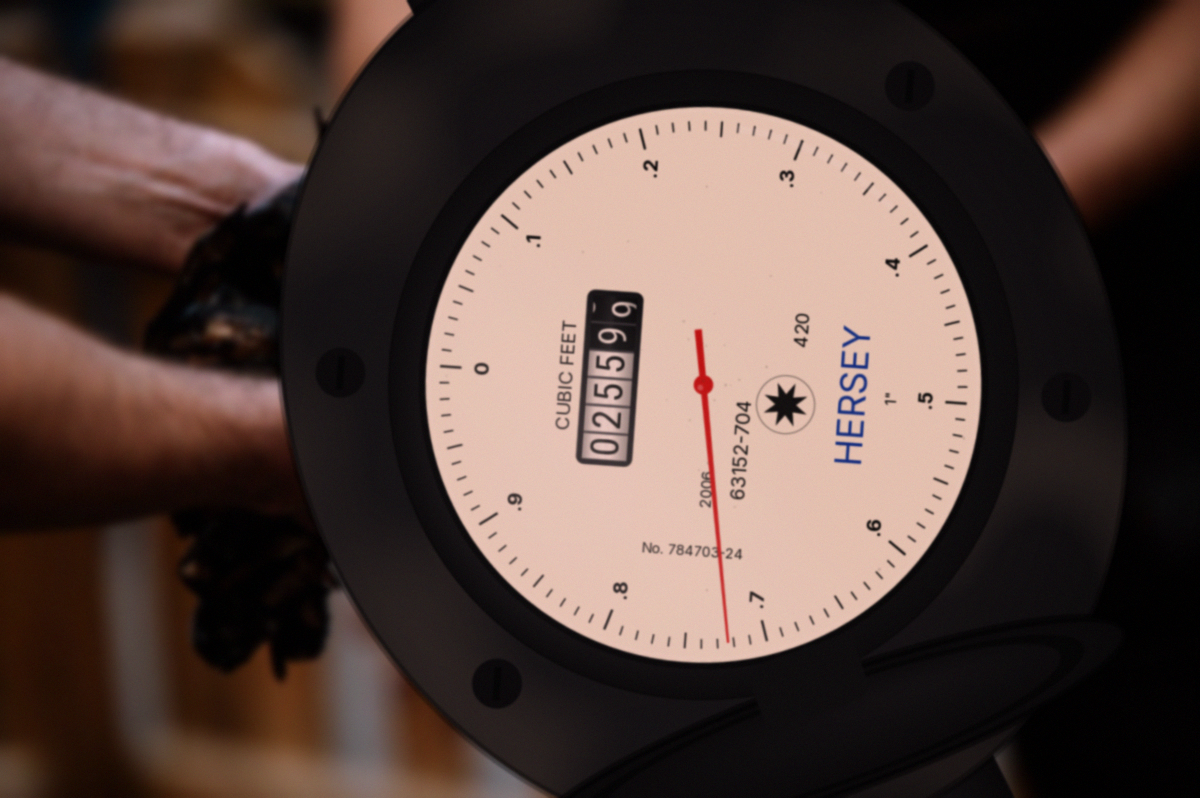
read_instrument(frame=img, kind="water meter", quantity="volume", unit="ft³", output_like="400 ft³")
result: 25598.72 ft³
